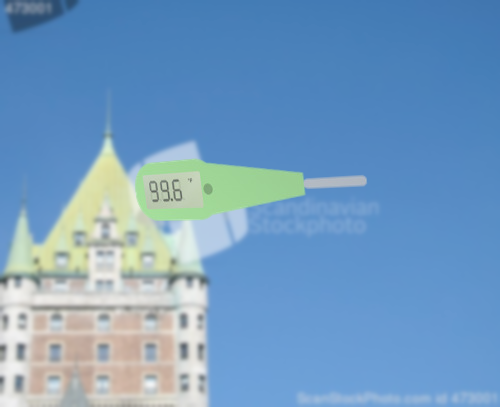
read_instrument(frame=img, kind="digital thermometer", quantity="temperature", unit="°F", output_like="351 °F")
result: 99.6 °F
